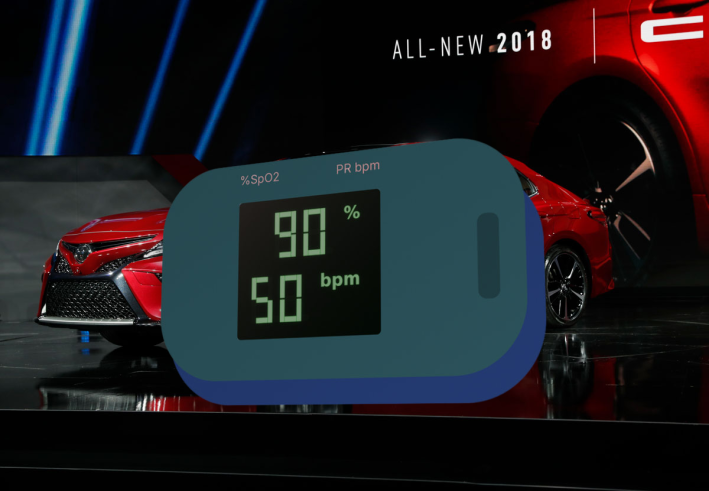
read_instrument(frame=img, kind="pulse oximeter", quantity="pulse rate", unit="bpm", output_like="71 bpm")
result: 50 bpm
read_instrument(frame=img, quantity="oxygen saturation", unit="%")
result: 90 %
